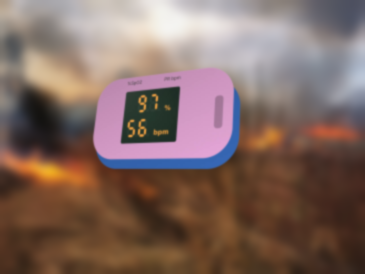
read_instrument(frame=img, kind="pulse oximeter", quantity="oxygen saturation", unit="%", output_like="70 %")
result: 97 %
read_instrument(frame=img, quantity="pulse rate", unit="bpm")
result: 56 bpm
